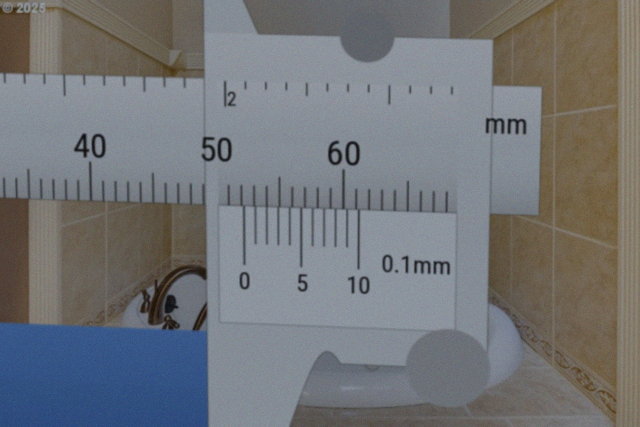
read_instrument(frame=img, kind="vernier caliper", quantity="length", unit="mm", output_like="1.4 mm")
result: 52.2 mm
